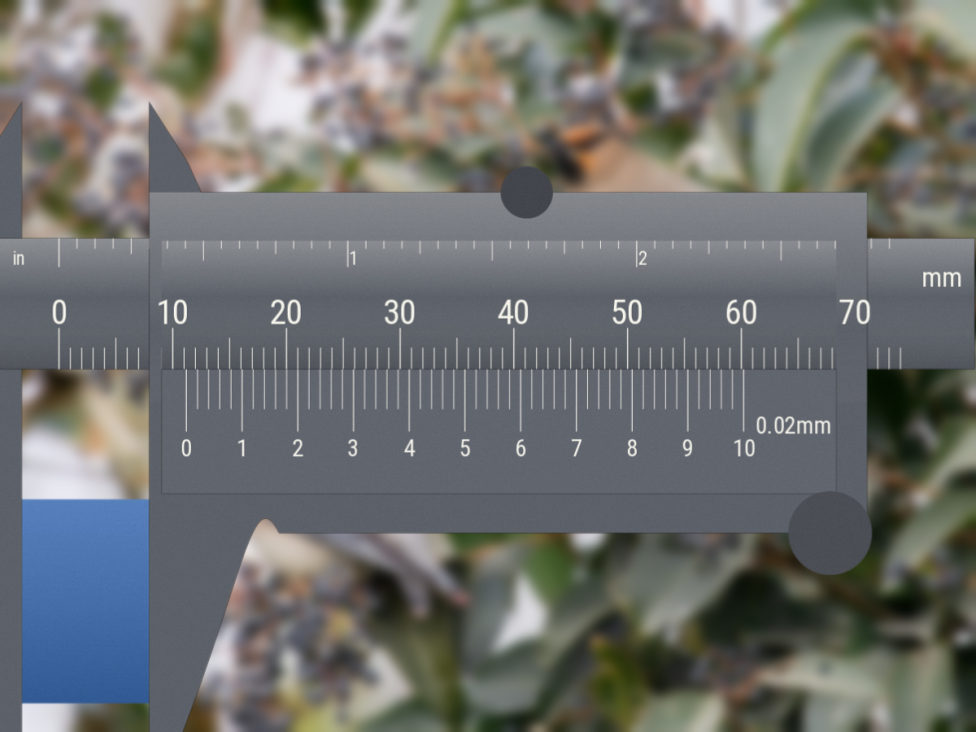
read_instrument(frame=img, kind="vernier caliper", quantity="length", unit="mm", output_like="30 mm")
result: 11.2 mm
